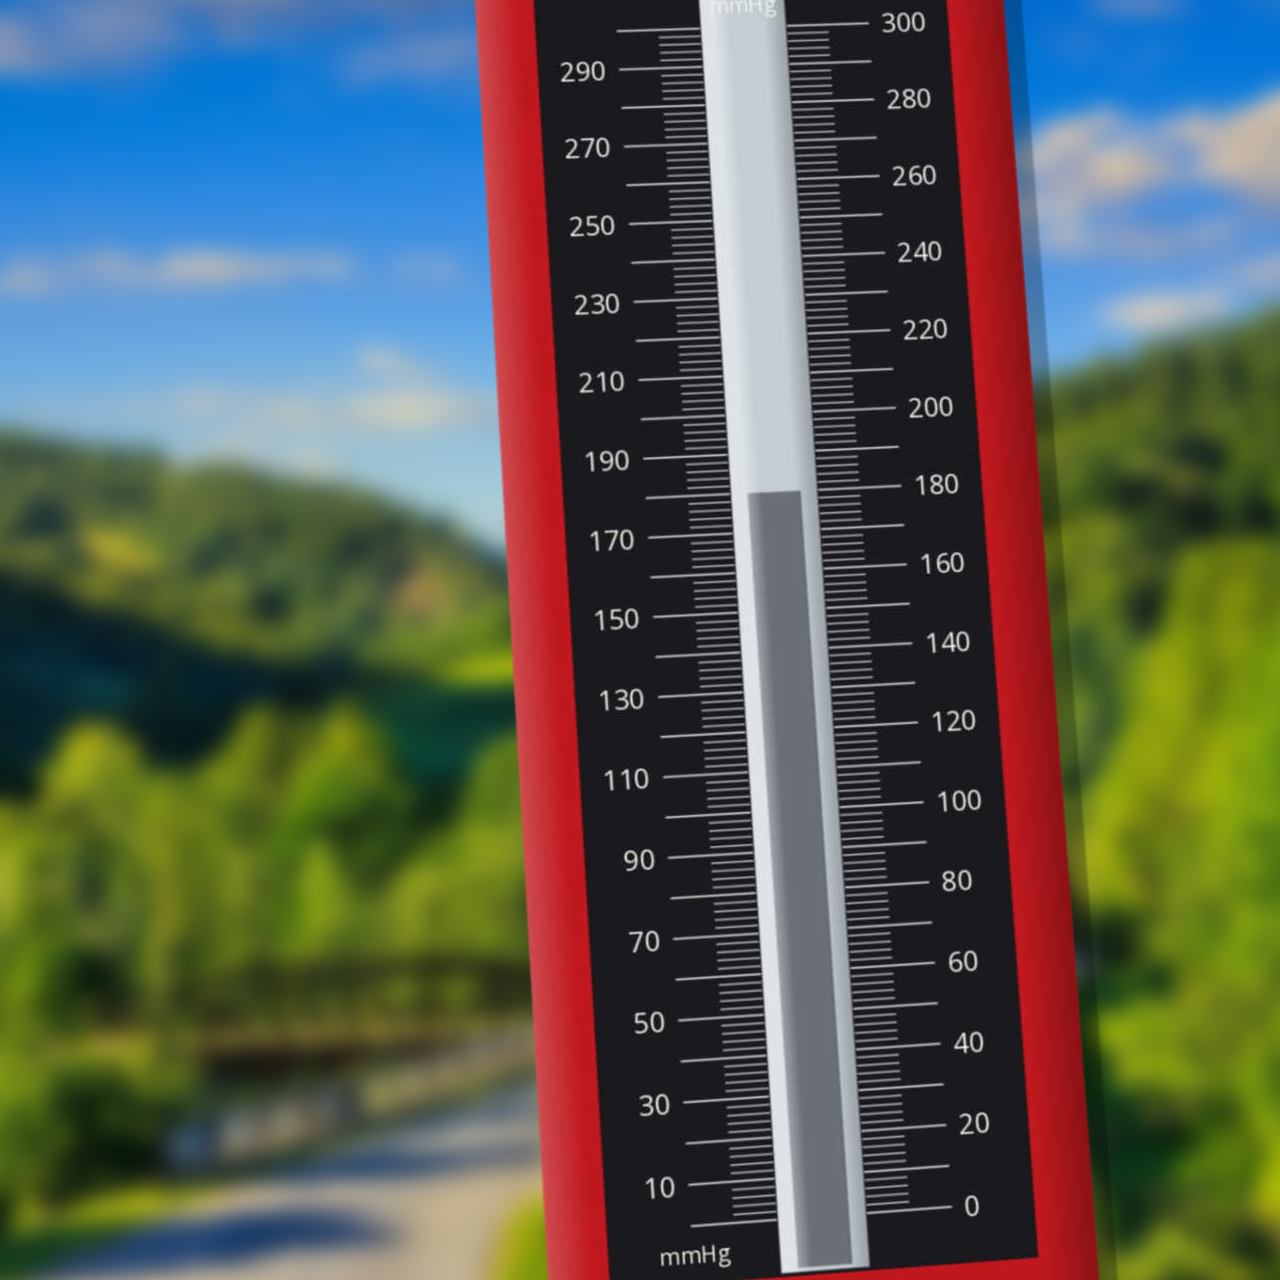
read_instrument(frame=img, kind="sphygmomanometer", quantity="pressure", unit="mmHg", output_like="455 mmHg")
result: 180 mmHg
